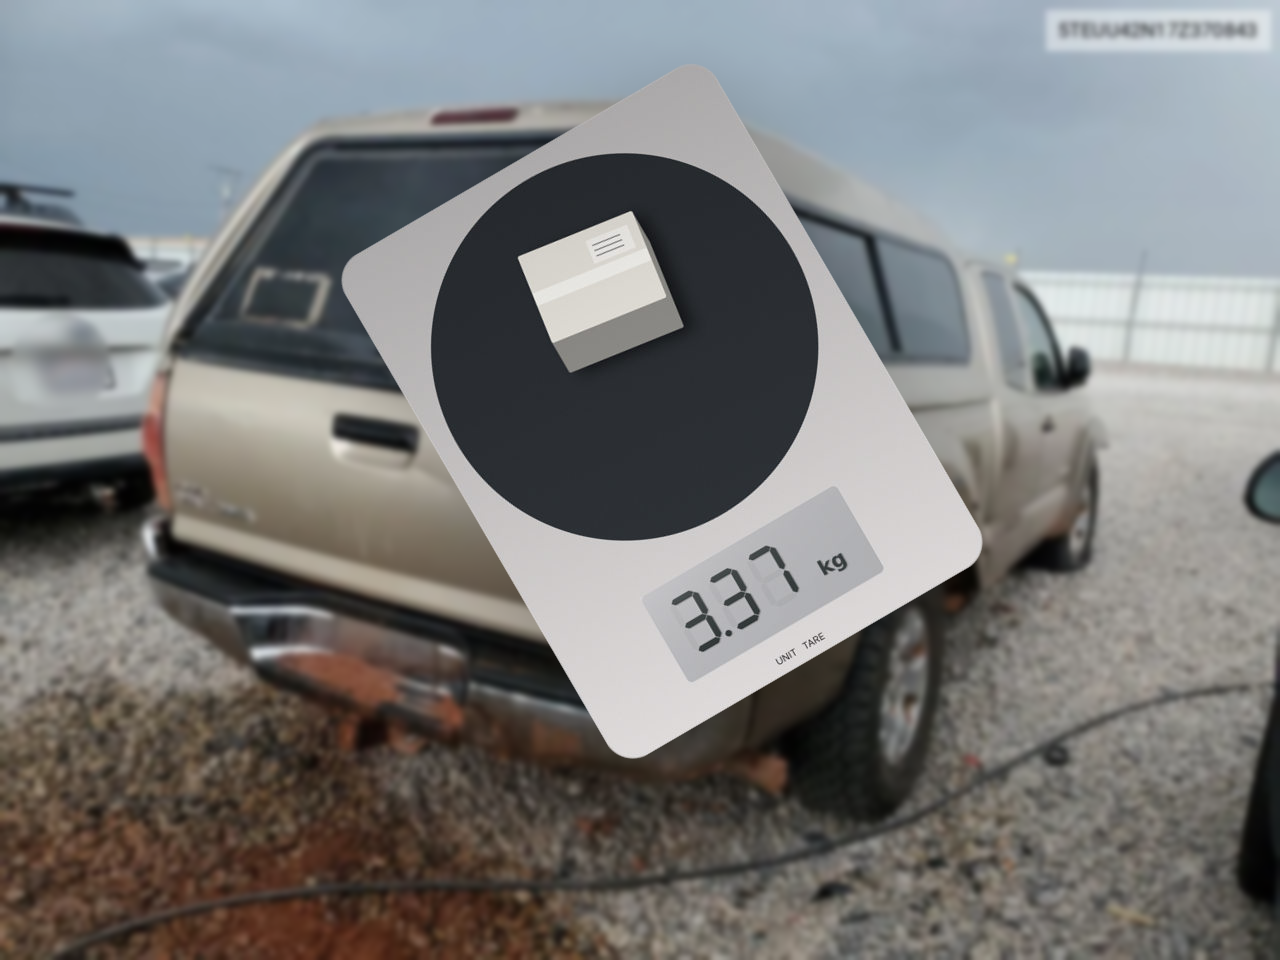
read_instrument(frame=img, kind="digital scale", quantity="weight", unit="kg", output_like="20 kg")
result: 3.37 kg
